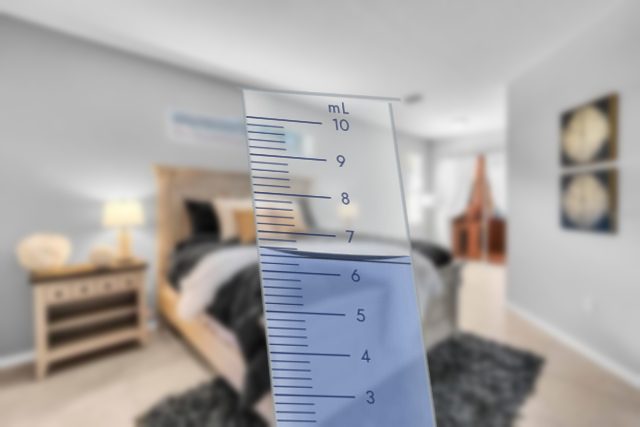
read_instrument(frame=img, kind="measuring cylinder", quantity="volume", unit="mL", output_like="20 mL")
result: 6.4 mL
